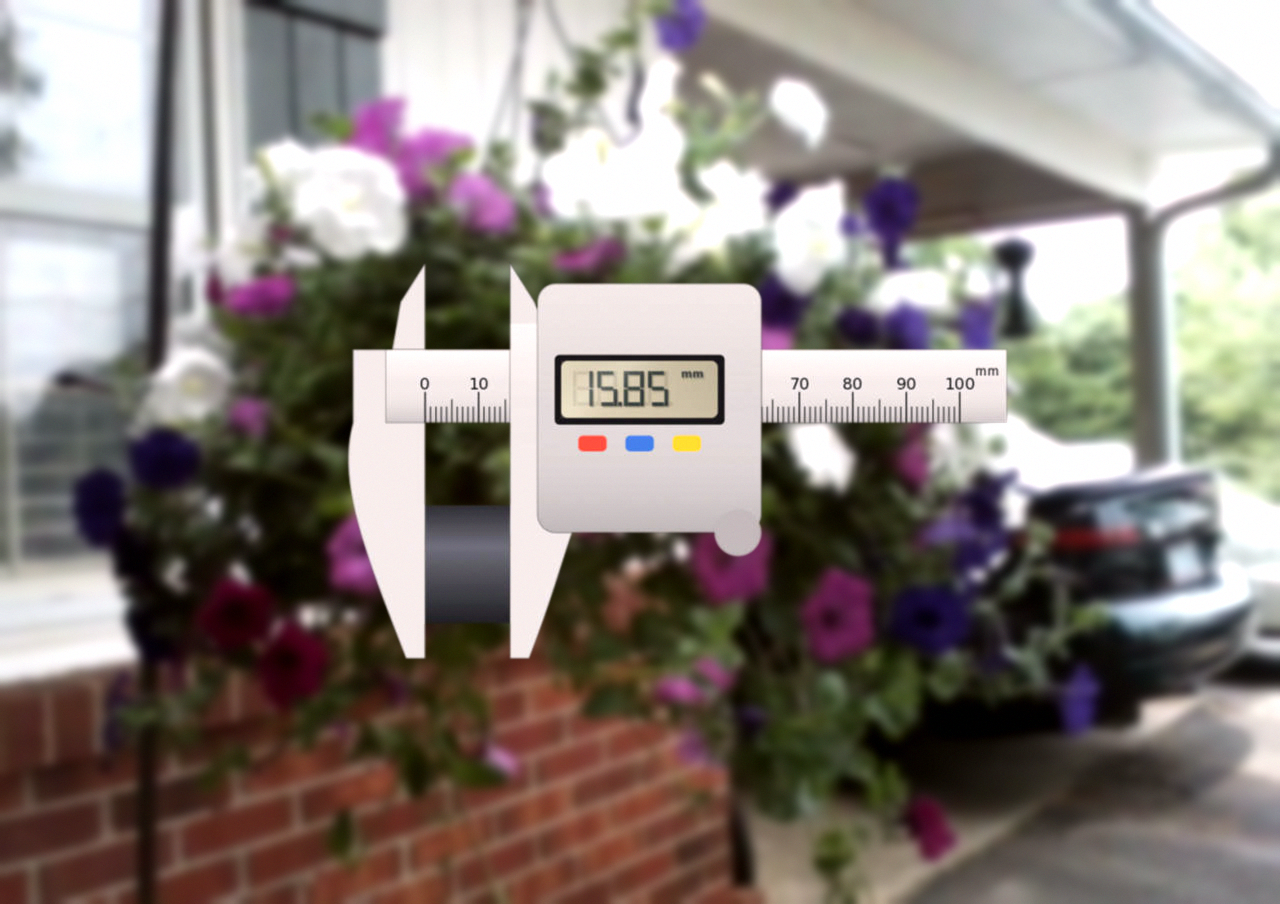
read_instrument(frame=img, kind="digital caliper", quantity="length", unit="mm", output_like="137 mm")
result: 15.85 mm
